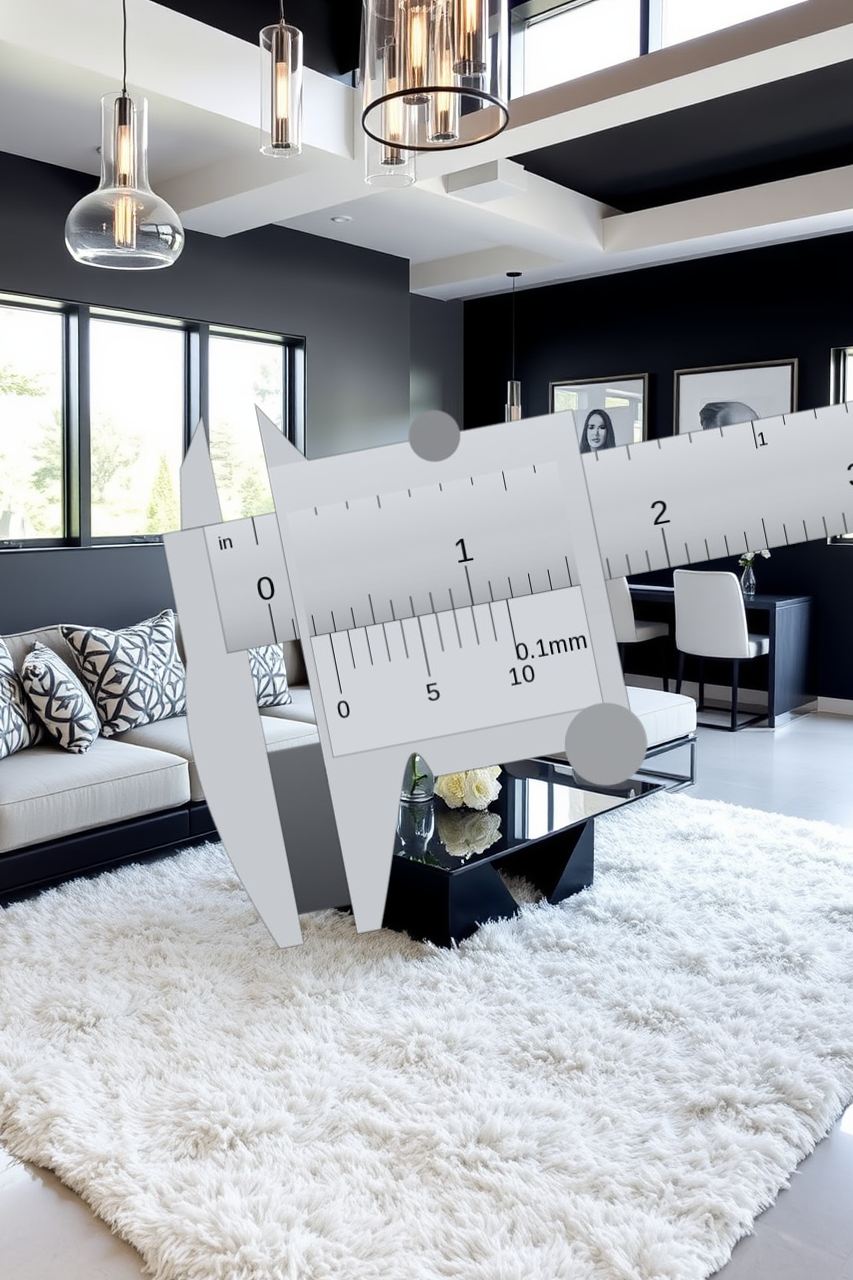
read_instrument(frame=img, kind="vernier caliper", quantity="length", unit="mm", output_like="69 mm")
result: 2.7 mm
